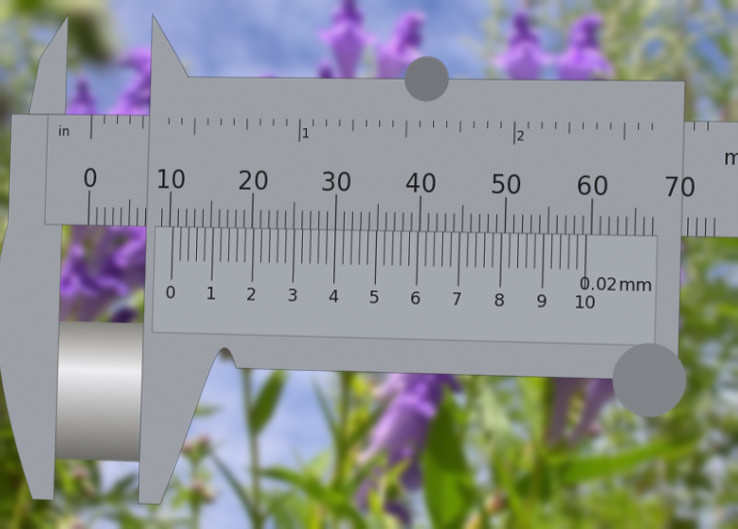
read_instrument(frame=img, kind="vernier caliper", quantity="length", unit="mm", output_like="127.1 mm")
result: 10.4 mm
